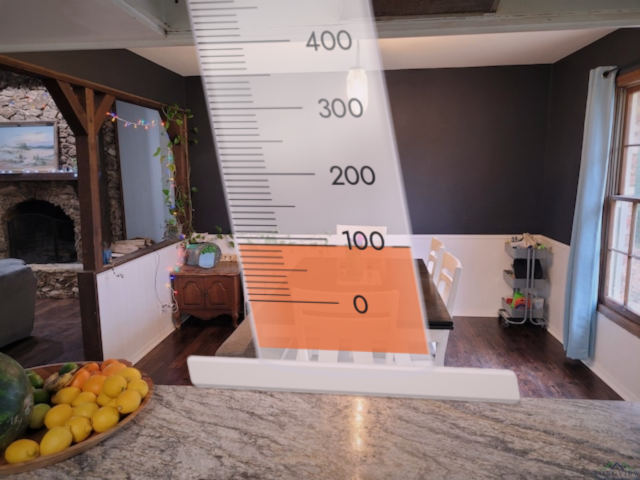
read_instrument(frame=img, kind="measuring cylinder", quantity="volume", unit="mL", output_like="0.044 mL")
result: 90 mL
